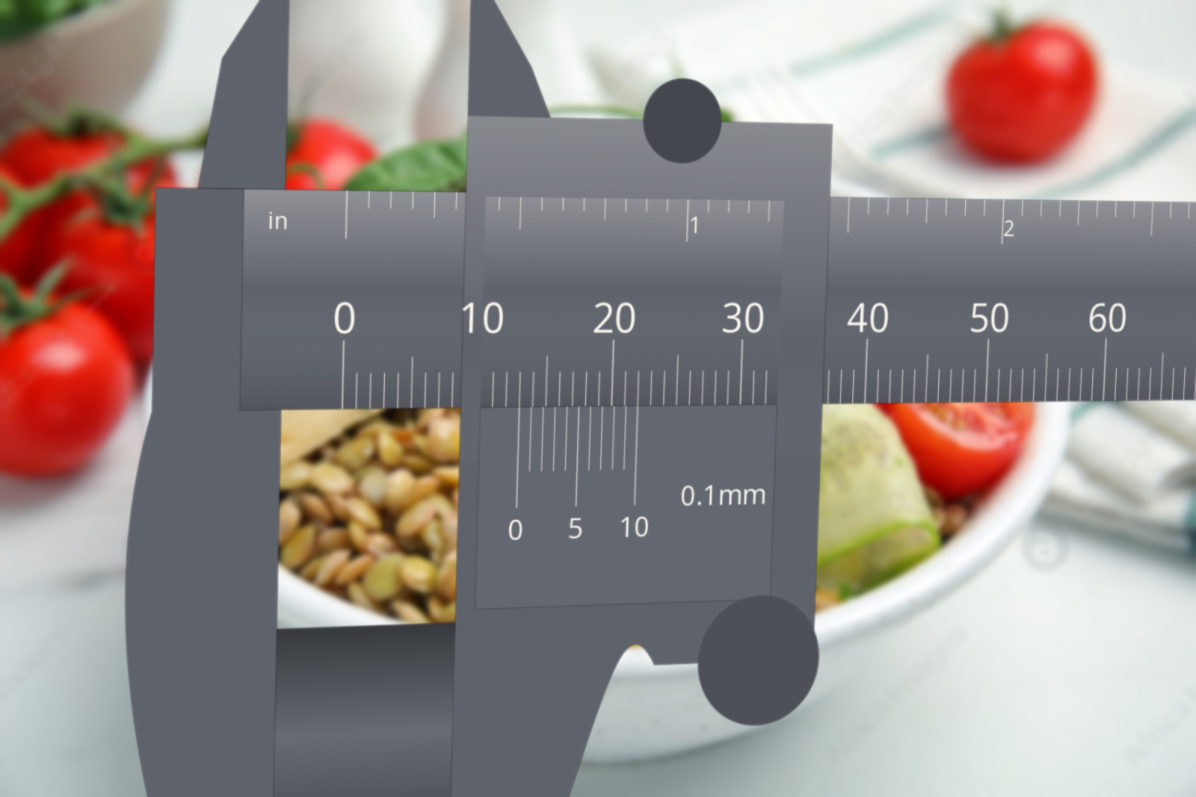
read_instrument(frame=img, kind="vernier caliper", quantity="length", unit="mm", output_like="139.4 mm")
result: 13.0 mm
